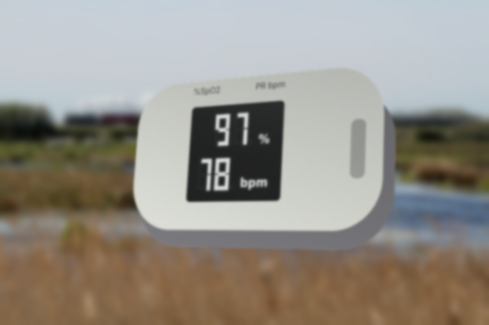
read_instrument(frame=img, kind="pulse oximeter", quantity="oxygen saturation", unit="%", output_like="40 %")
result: 97 %
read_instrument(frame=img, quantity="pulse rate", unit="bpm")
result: 78 bpm
